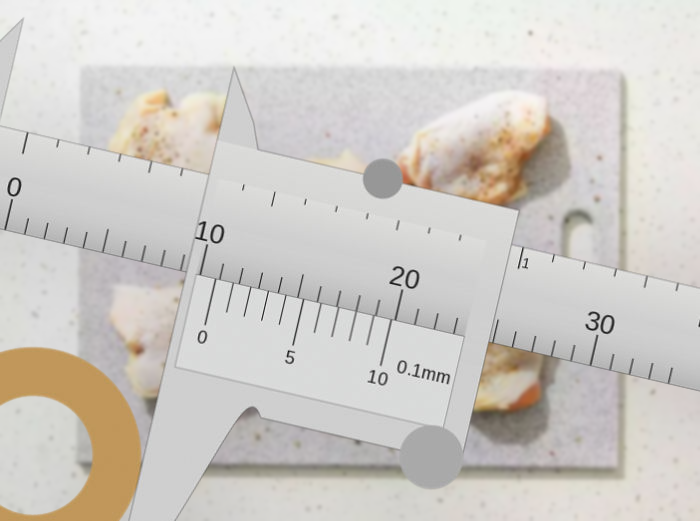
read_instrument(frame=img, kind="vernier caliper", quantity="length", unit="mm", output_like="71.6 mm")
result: 10.8 mm
